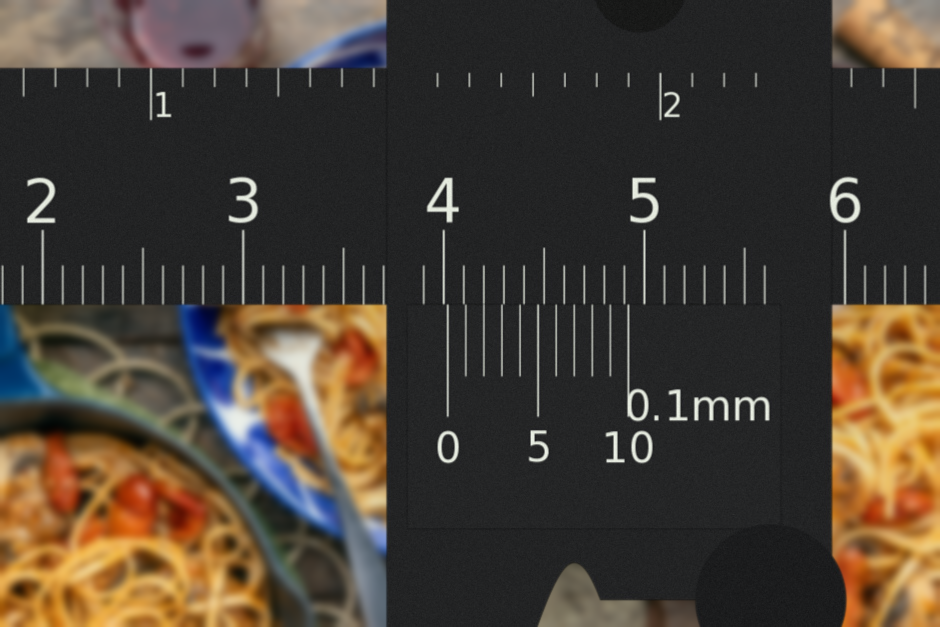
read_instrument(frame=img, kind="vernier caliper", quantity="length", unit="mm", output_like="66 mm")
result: 40.2 mm
